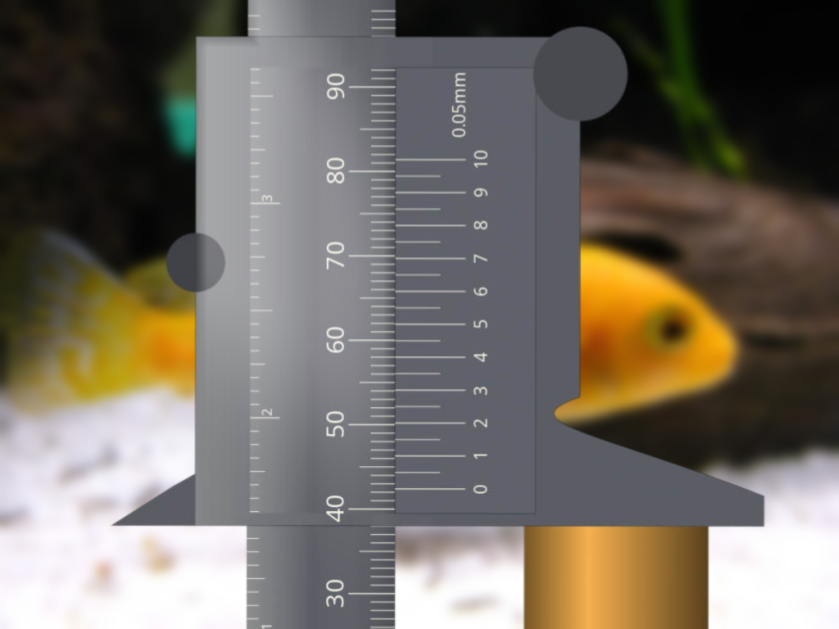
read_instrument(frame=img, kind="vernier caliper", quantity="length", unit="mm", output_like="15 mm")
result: 42.4 mm
